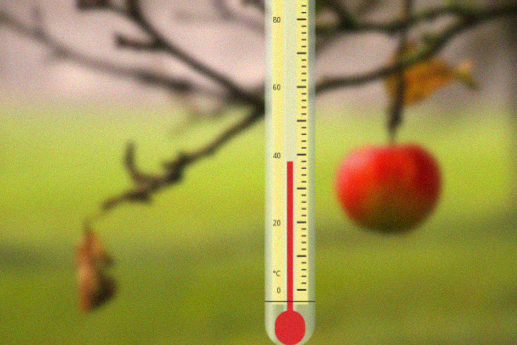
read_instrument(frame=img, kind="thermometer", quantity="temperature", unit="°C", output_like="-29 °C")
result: 38 °C
